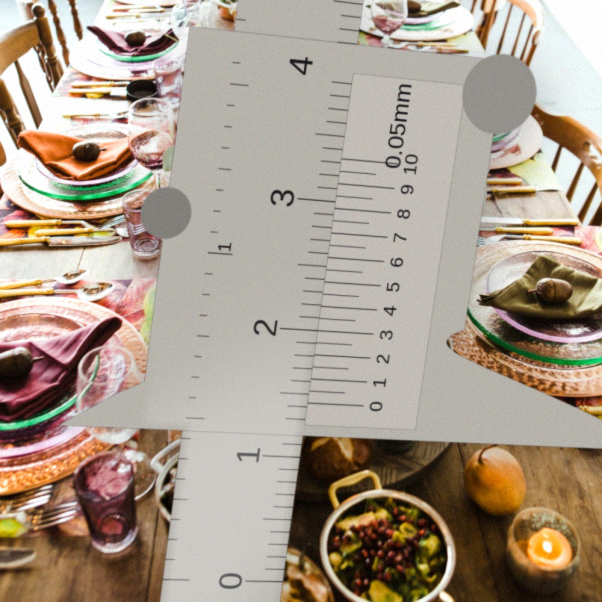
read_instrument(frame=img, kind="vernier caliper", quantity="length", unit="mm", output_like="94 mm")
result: 14.3 mm
